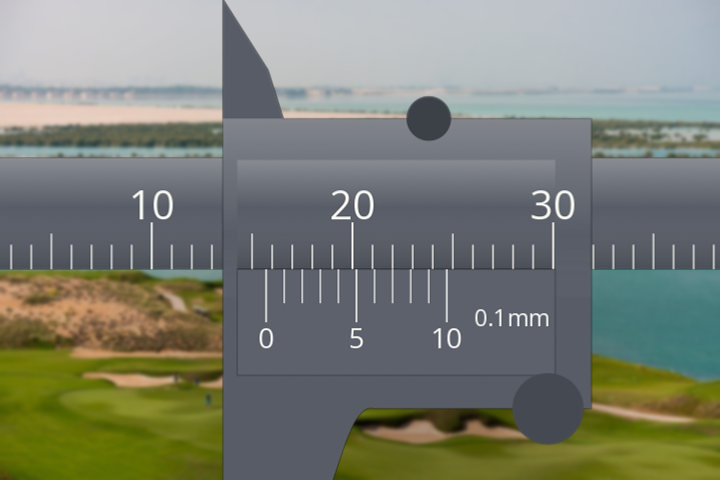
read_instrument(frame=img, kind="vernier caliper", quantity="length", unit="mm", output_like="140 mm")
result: 15.7 mm
